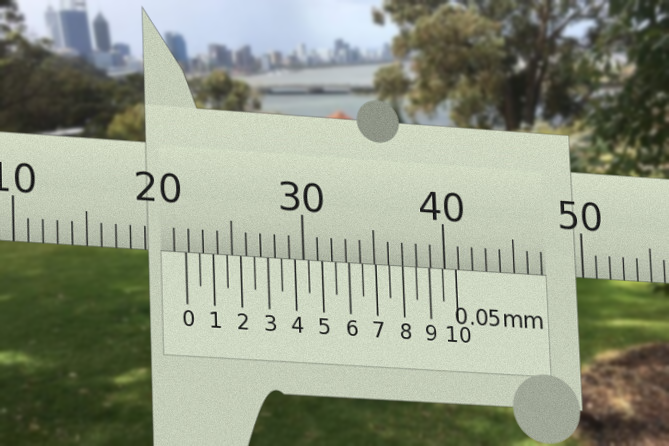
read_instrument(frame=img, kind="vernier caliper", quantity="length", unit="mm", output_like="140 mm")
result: 21.8 mm
